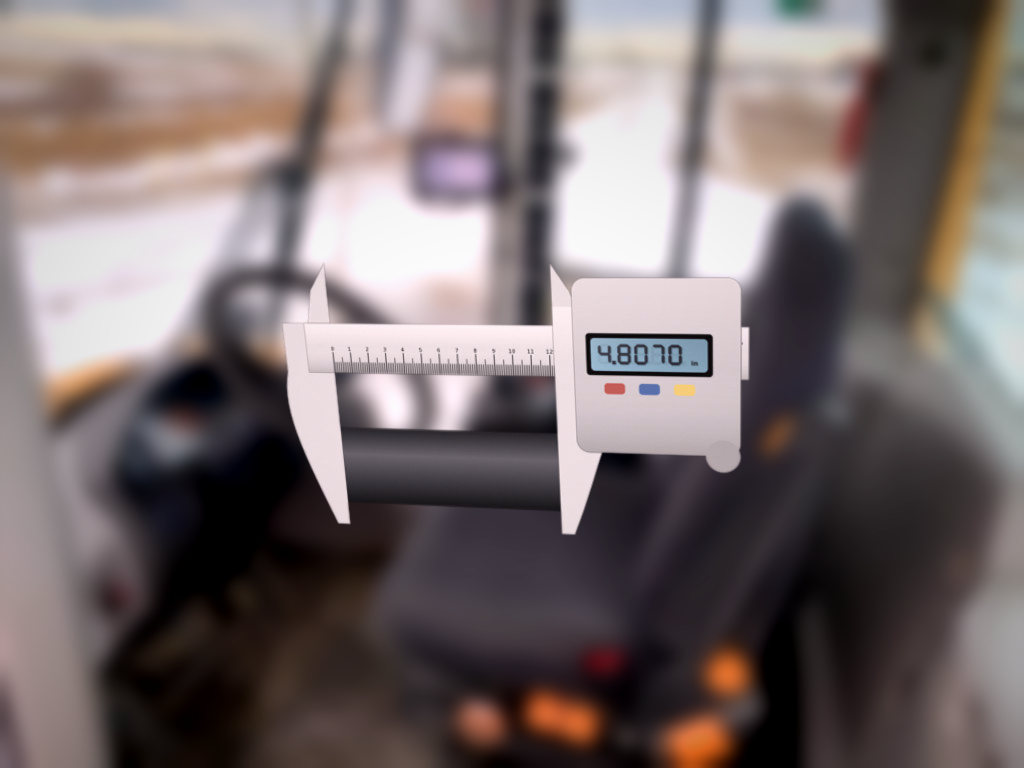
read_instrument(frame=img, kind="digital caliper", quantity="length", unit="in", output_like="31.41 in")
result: 4.8070 in
